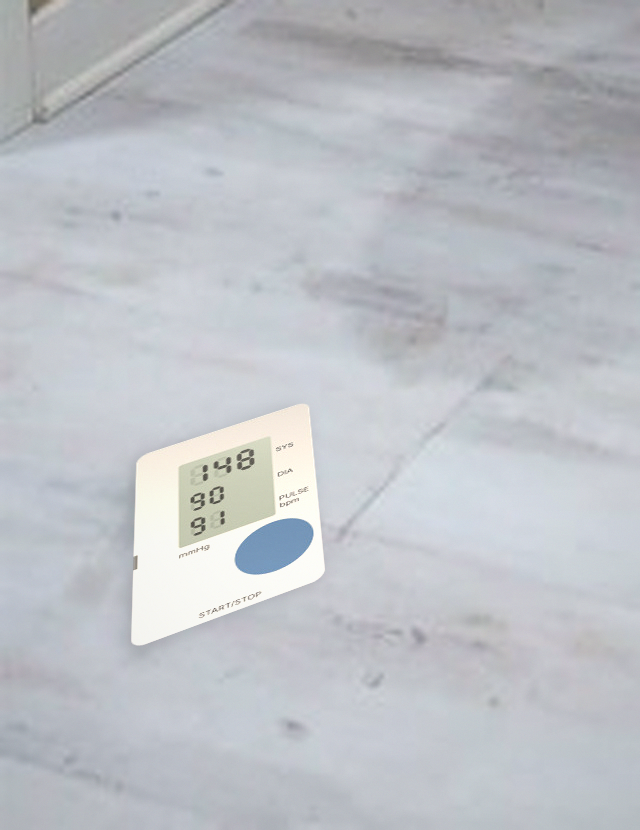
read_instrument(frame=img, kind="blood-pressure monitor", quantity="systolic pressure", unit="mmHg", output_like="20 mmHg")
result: 148 mmHg
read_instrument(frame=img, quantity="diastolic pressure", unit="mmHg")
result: 90 mmHg
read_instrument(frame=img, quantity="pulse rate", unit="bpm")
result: 91 bpm
